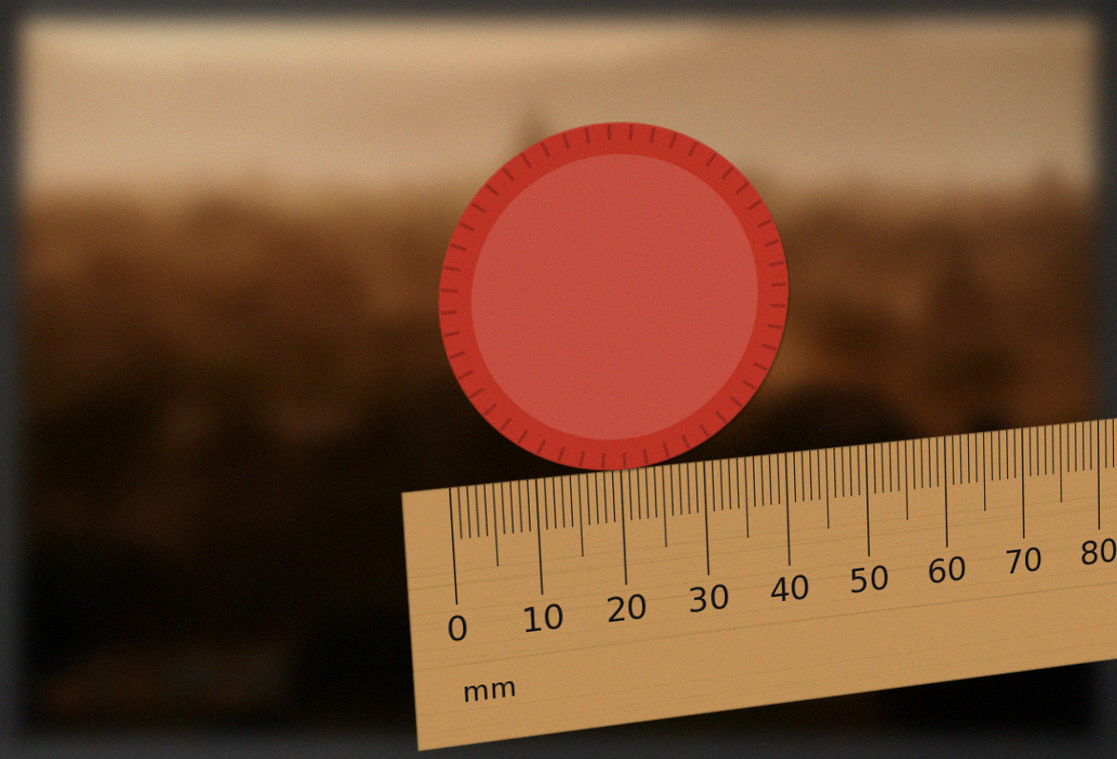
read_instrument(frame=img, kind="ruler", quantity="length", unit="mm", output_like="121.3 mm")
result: 41 mm
